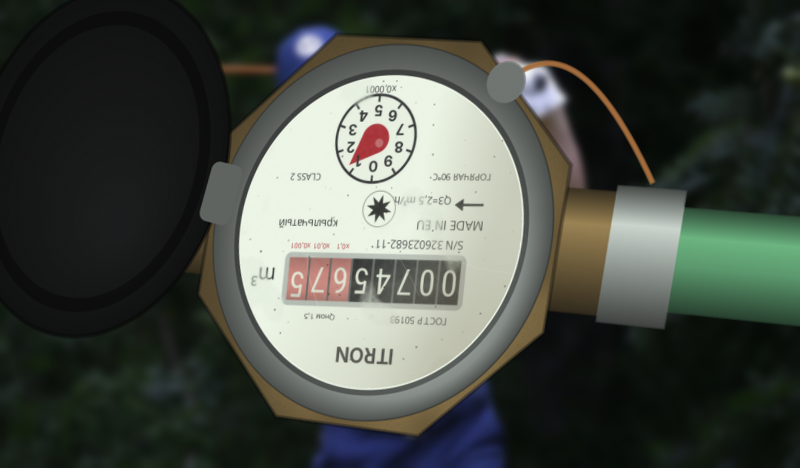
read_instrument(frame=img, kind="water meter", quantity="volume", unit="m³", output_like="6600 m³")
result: 745.6751 m³
